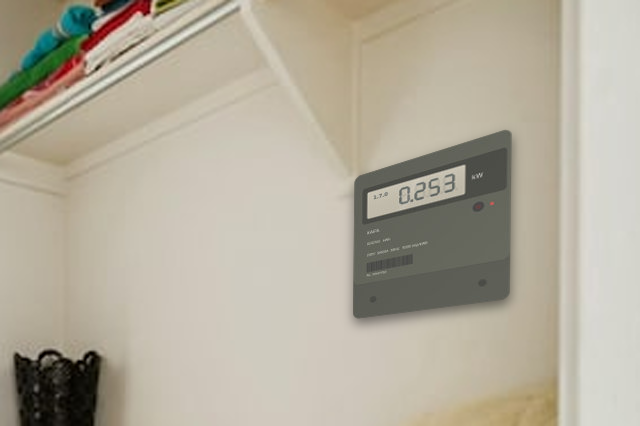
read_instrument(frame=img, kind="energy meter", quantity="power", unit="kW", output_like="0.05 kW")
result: 0.253 kW
